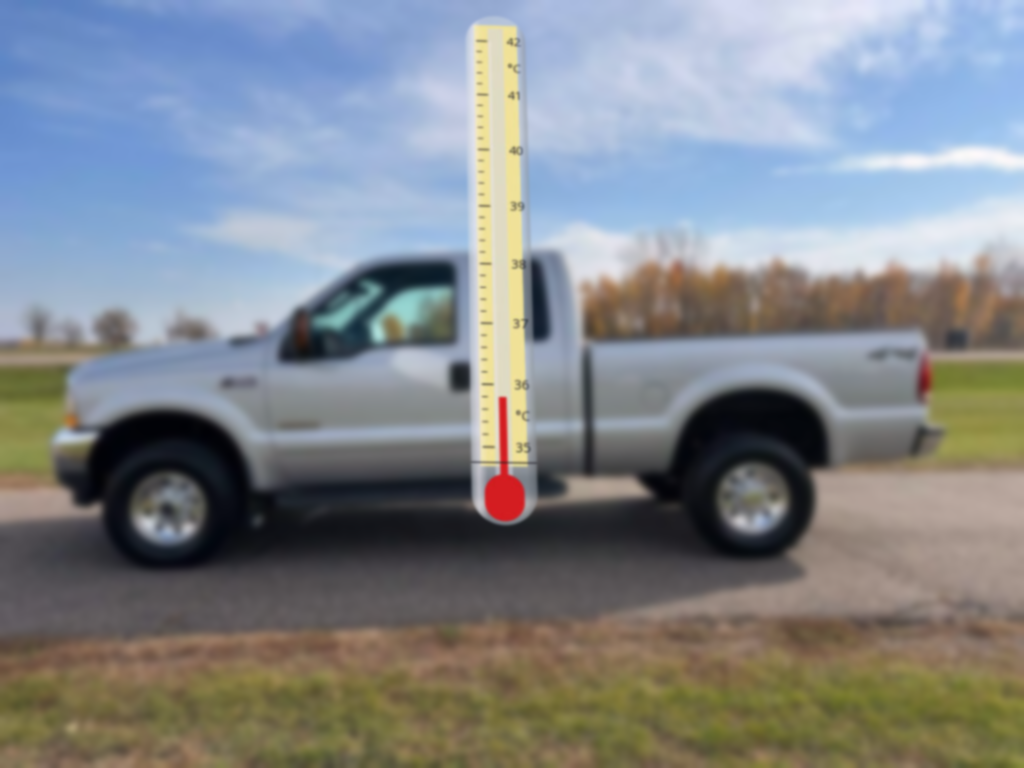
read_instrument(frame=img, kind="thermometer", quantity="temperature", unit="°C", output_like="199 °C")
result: 35.8 °C
